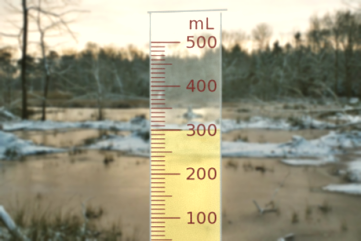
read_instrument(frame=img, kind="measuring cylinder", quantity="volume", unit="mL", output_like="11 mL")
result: 300 mL
